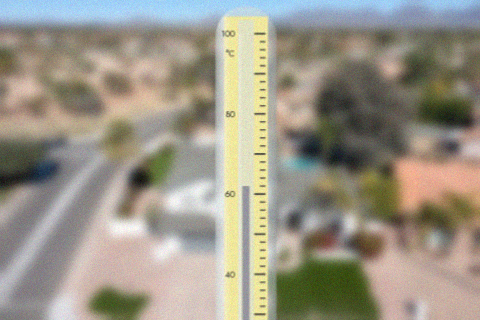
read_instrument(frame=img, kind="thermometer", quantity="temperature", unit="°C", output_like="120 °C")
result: 62 °C
